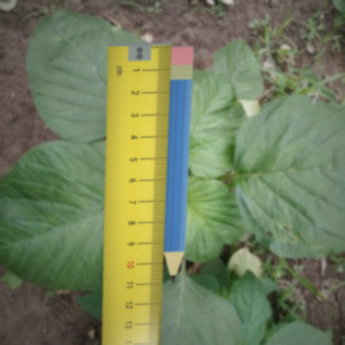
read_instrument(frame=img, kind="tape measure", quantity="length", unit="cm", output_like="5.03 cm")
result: 11 cm
